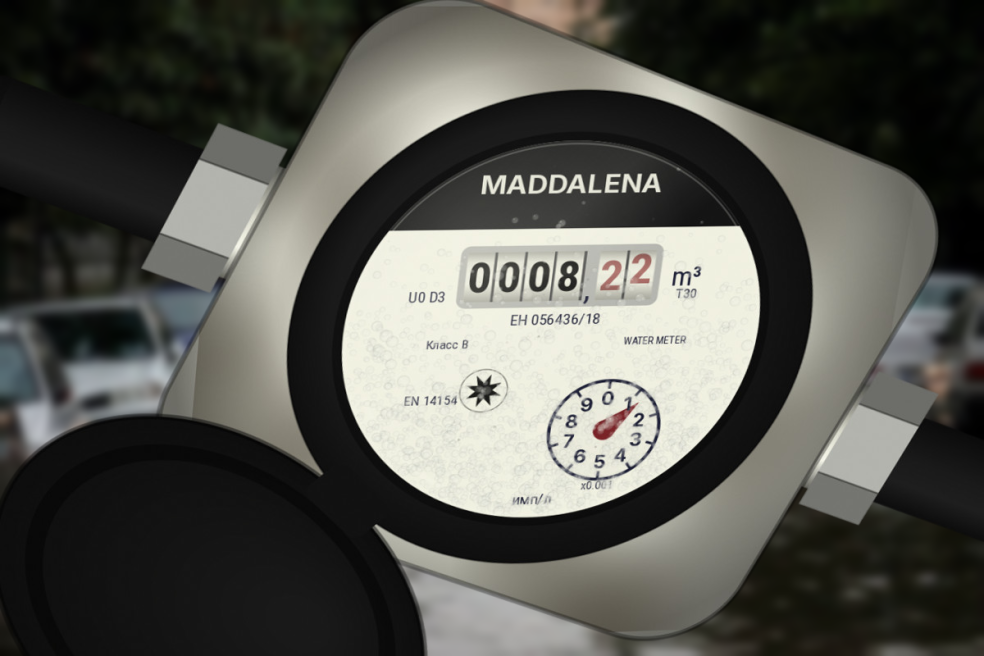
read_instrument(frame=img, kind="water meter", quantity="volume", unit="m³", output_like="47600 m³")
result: 8.221 m³
